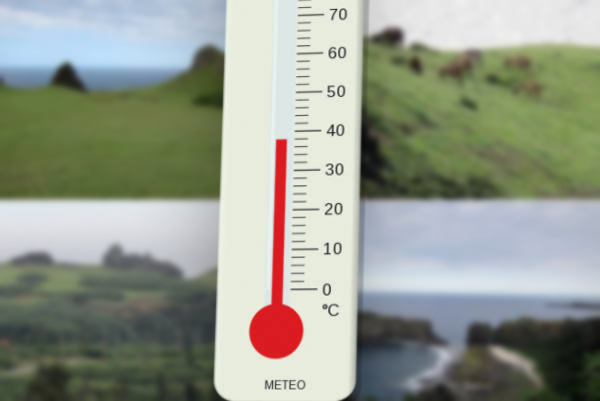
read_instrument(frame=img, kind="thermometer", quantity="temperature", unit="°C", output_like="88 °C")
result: 38 °C
